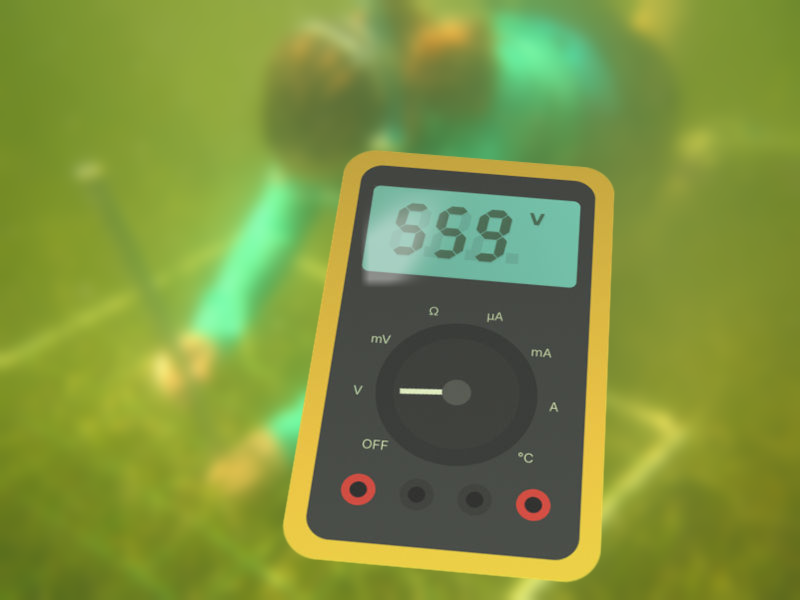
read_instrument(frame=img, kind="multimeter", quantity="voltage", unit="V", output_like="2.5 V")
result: 559 V
